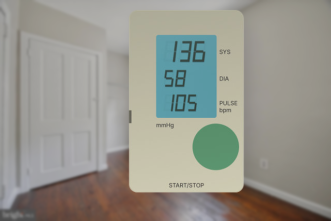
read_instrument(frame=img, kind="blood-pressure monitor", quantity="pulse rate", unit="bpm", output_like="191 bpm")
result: 105 bpm
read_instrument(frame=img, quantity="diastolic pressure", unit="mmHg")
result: 58 mmHg
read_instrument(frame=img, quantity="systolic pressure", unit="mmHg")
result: 136 mmHg
